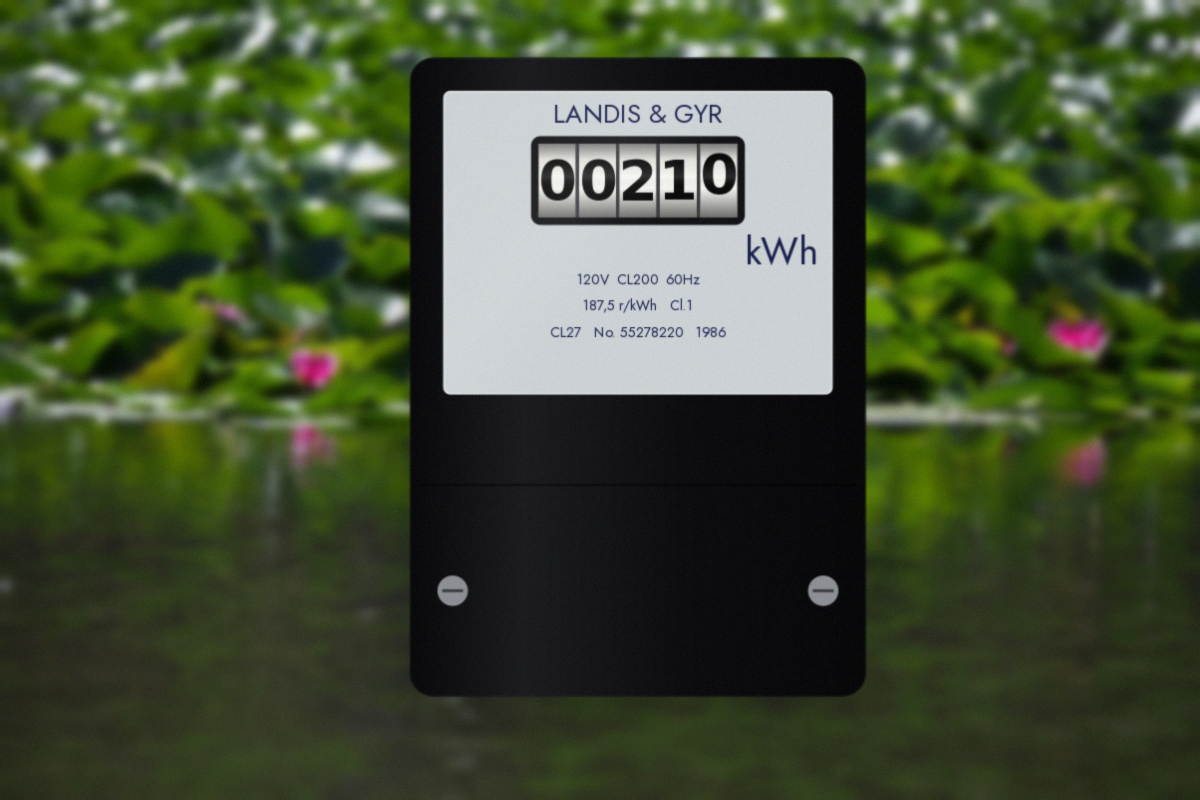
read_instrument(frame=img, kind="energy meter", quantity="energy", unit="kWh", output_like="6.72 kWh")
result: 210 kWh
